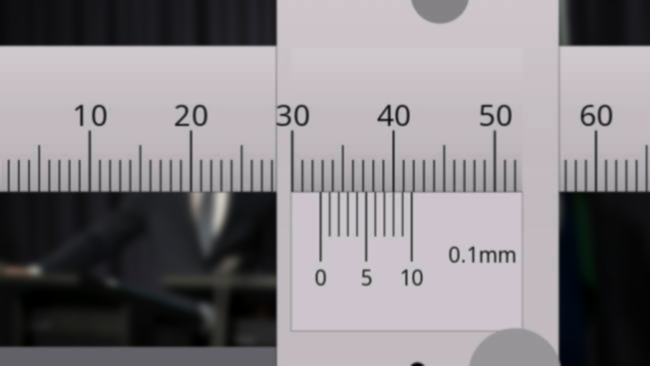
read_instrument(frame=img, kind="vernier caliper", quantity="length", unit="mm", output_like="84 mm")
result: 32.8 mm
